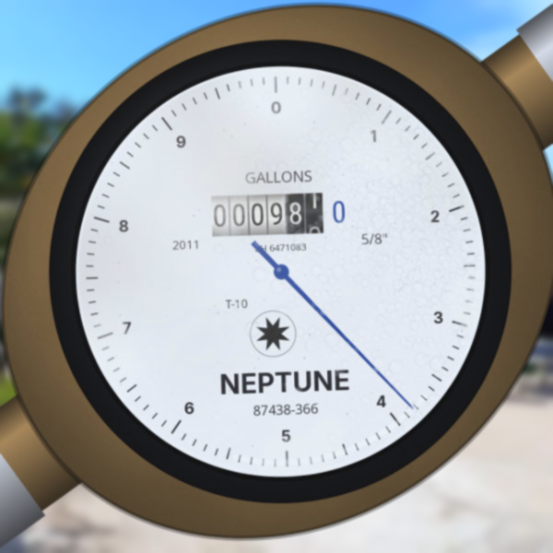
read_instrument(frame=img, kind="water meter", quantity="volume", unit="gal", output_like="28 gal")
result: 9813.8 gal
